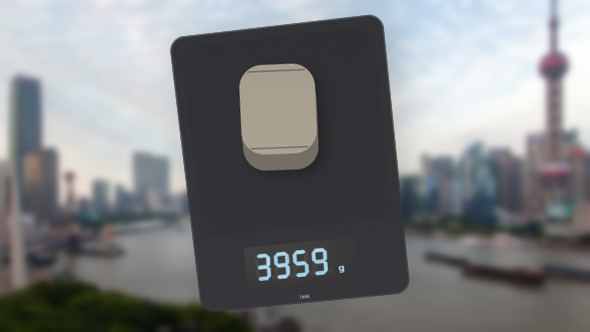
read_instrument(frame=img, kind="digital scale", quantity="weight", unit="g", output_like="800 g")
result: 3959 g
